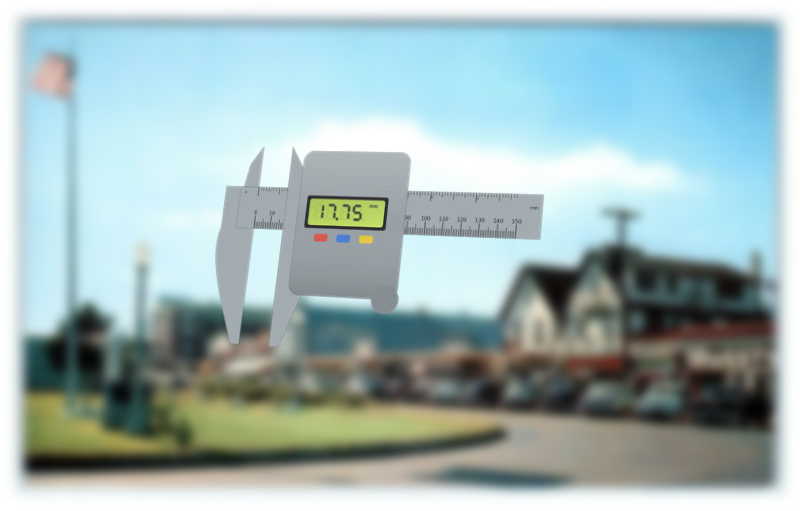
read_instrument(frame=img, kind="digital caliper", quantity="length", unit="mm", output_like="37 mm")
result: 17.75 mm
